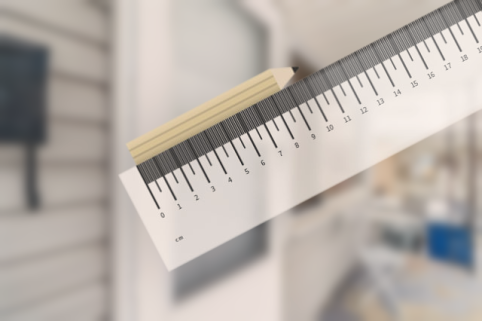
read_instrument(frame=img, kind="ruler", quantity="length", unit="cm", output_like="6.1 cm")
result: 10 cm
